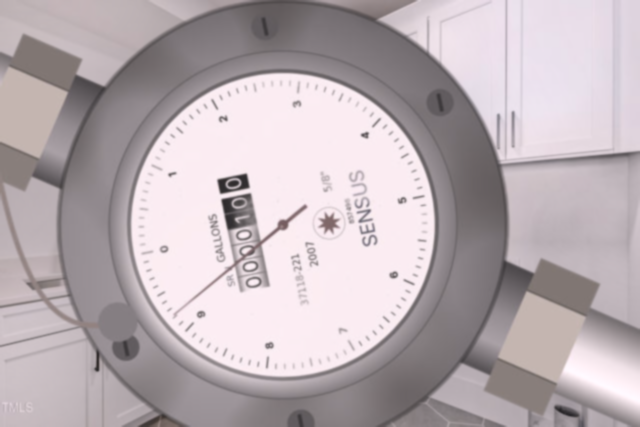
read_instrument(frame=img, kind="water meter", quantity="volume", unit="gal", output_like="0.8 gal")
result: 99.2 gal
